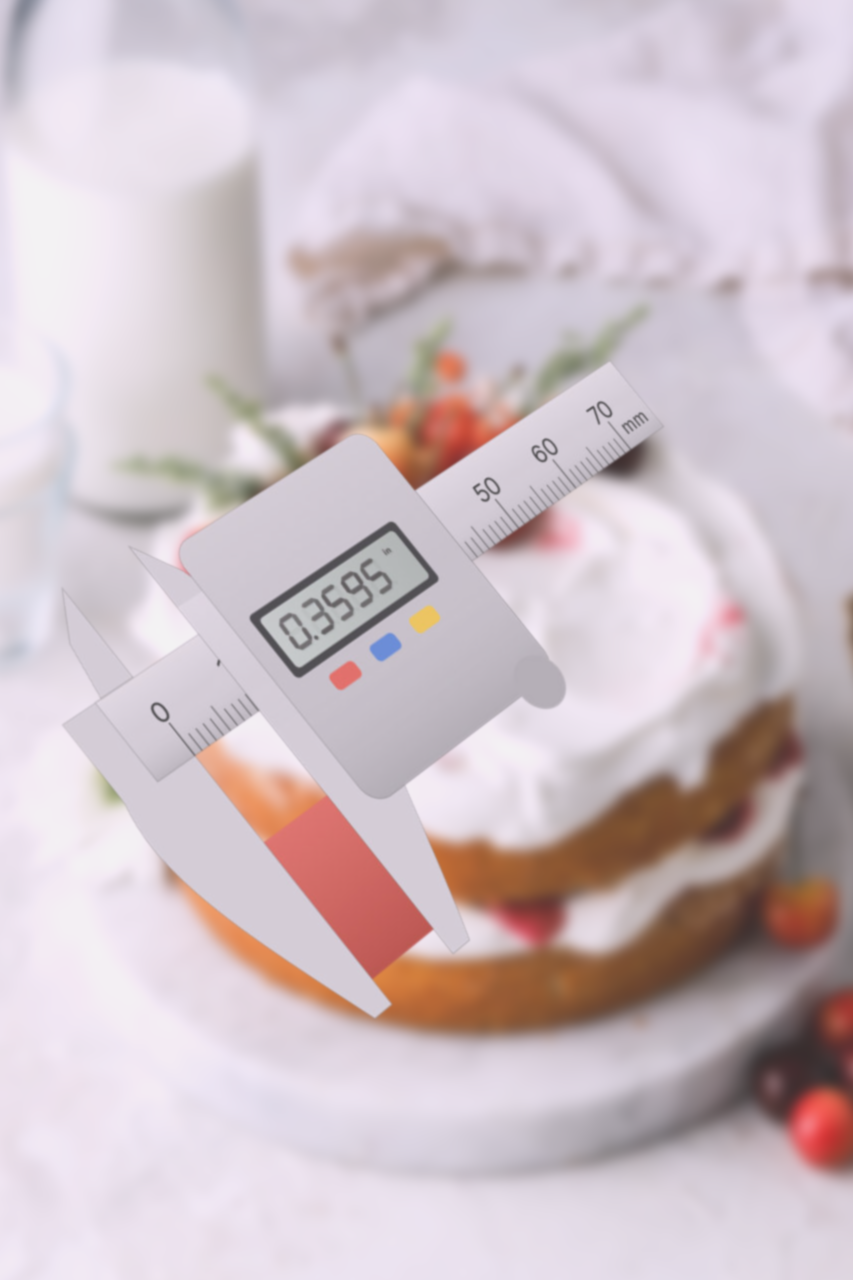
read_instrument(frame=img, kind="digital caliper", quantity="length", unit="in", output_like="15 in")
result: 0.3595 in
